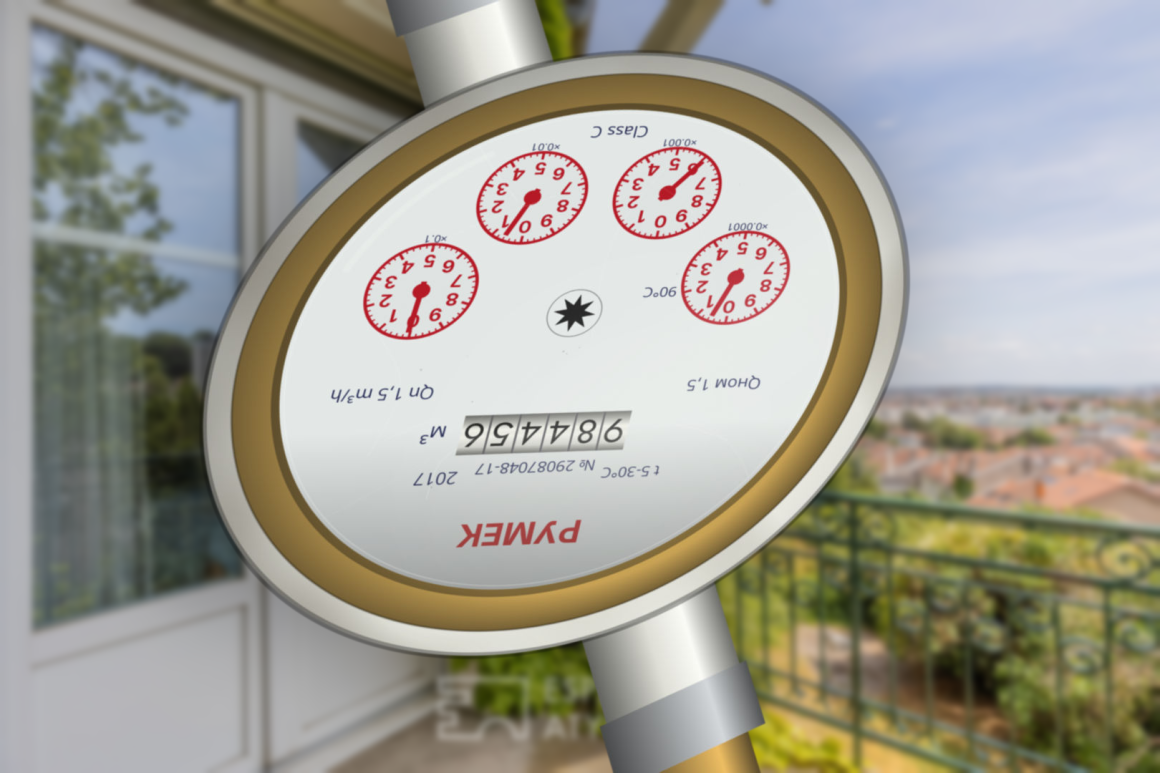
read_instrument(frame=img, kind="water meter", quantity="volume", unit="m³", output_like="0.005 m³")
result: 984456.0060 m³
